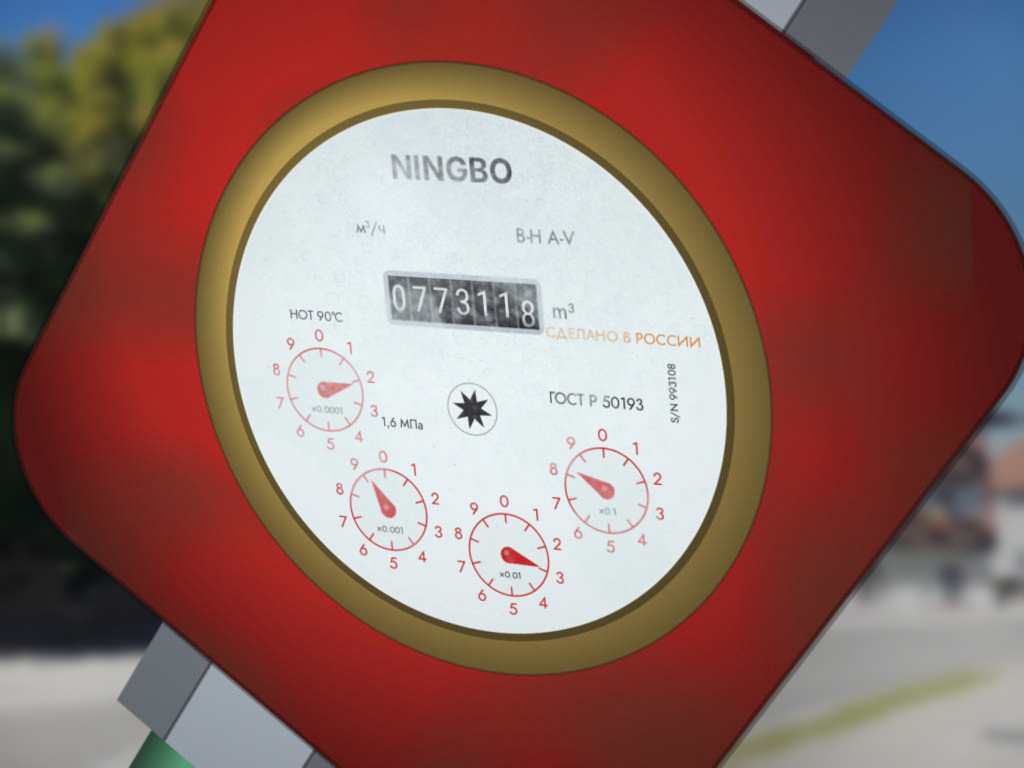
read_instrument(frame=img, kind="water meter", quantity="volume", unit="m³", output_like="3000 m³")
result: 773117.8292 m³
